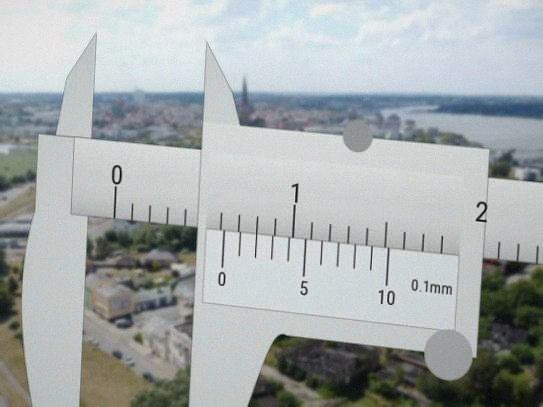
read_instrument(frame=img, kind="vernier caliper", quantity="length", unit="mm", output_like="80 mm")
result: 6.2 mm
